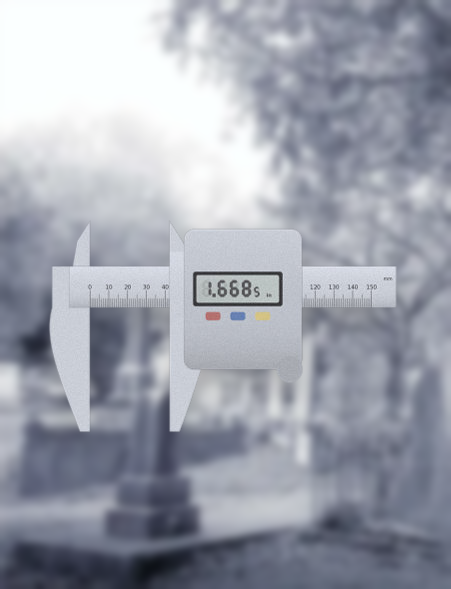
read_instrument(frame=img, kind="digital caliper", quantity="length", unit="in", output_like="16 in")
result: 1.6685 in
